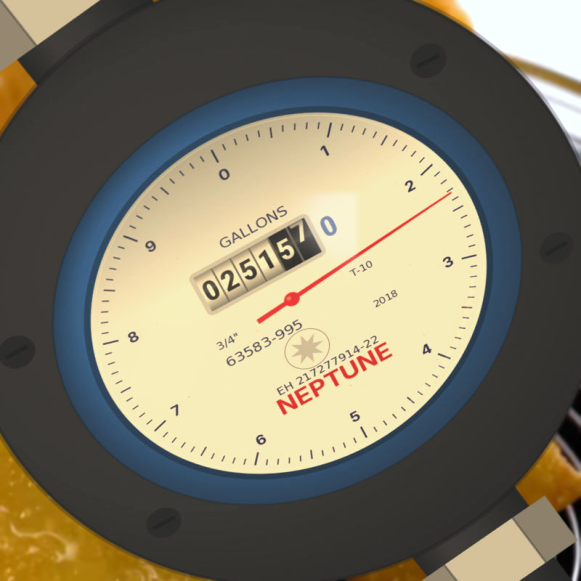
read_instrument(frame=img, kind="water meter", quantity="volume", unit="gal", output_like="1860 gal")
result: 251572.3 gal
